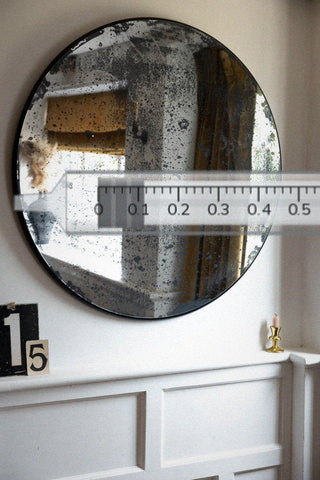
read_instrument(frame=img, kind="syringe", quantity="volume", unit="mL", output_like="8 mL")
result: 0 mL
